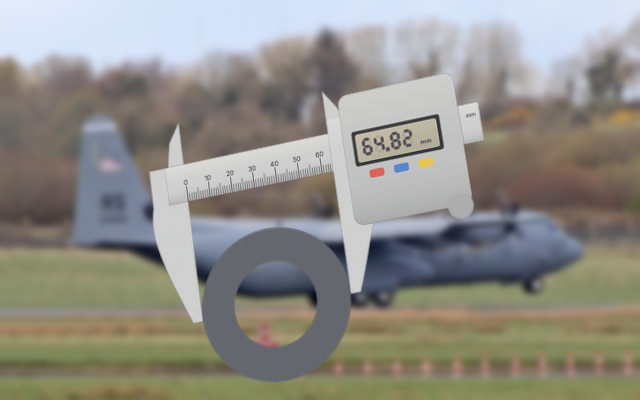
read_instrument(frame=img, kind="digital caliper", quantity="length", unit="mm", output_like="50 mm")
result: 64.82 mm
